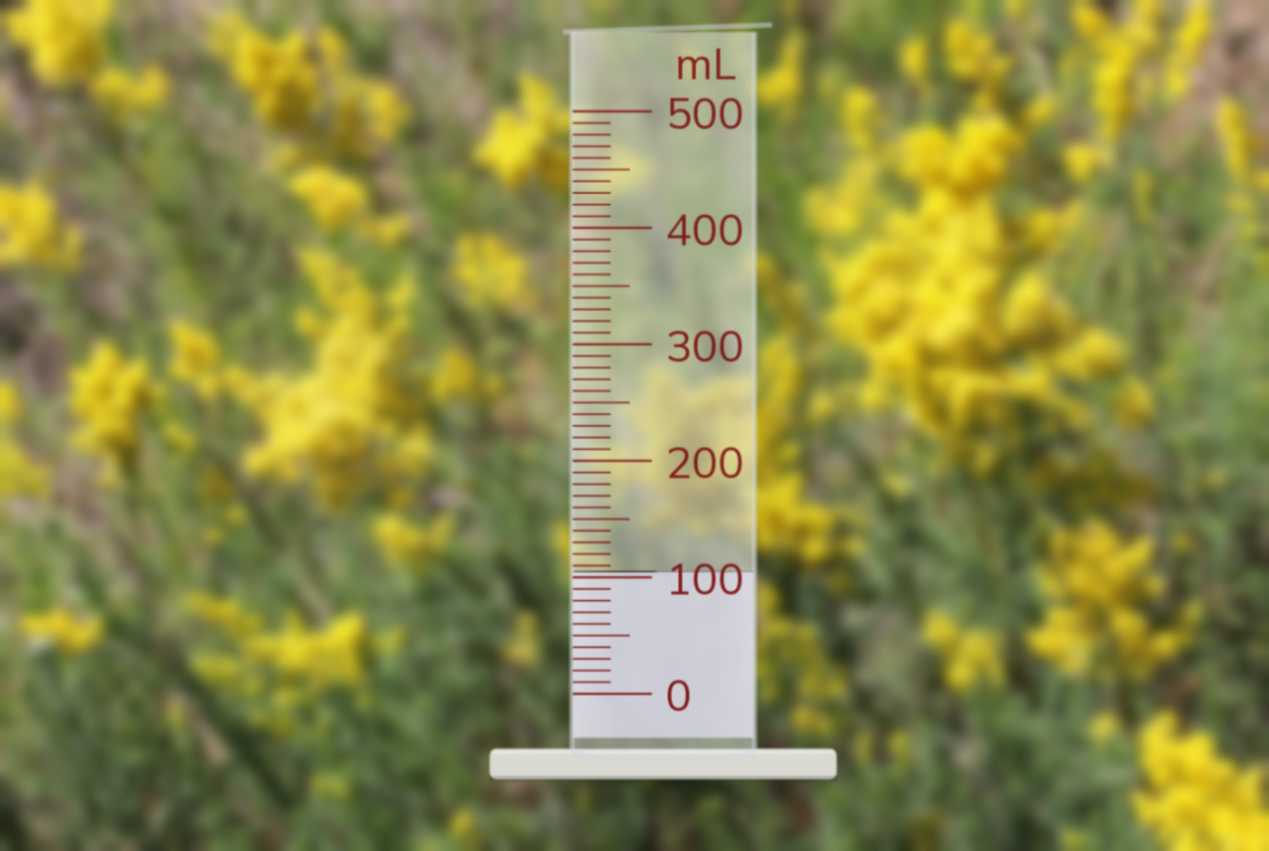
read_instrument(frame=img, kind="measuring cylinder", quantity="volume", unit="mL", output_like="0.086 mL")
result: 105 mL
